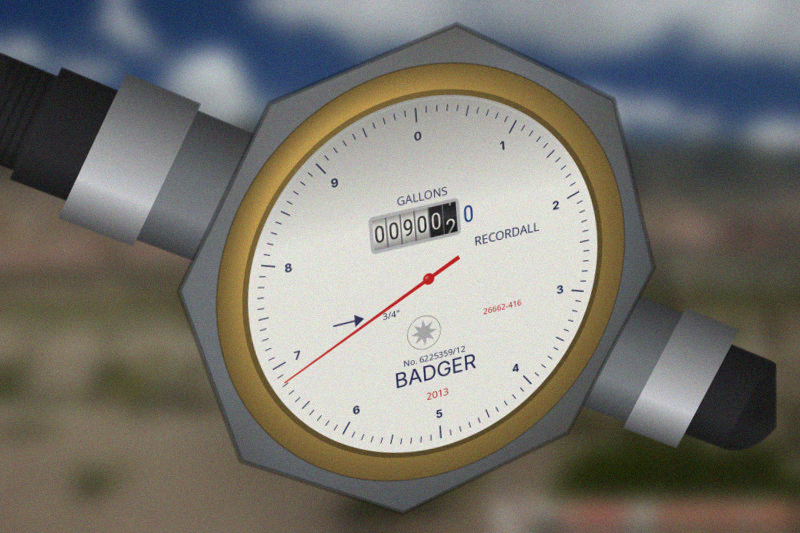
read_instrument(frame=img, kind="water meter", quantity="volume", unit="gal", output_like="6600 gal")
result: 90016.8 gal
